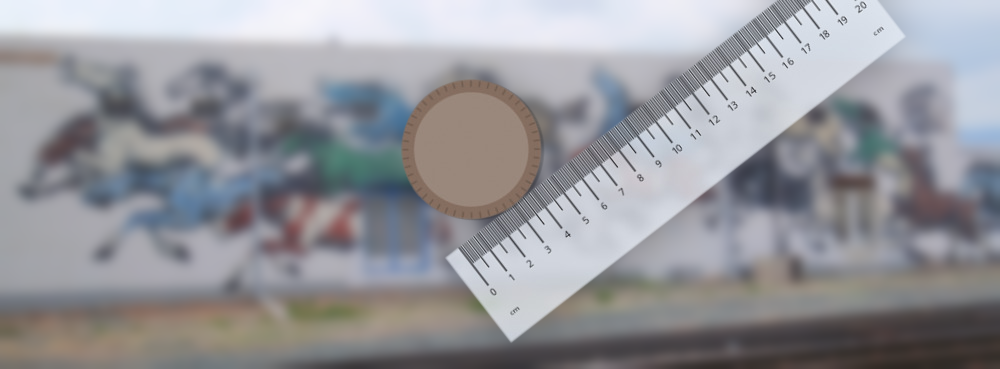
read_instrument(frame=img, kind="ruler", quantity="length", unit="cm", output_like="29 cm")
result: 6 cm
